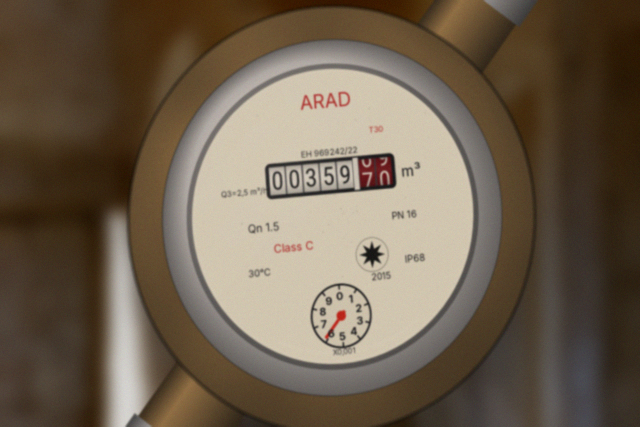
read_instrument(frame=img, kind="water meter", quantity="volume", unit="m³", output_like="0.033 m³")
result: 359.696 m³
